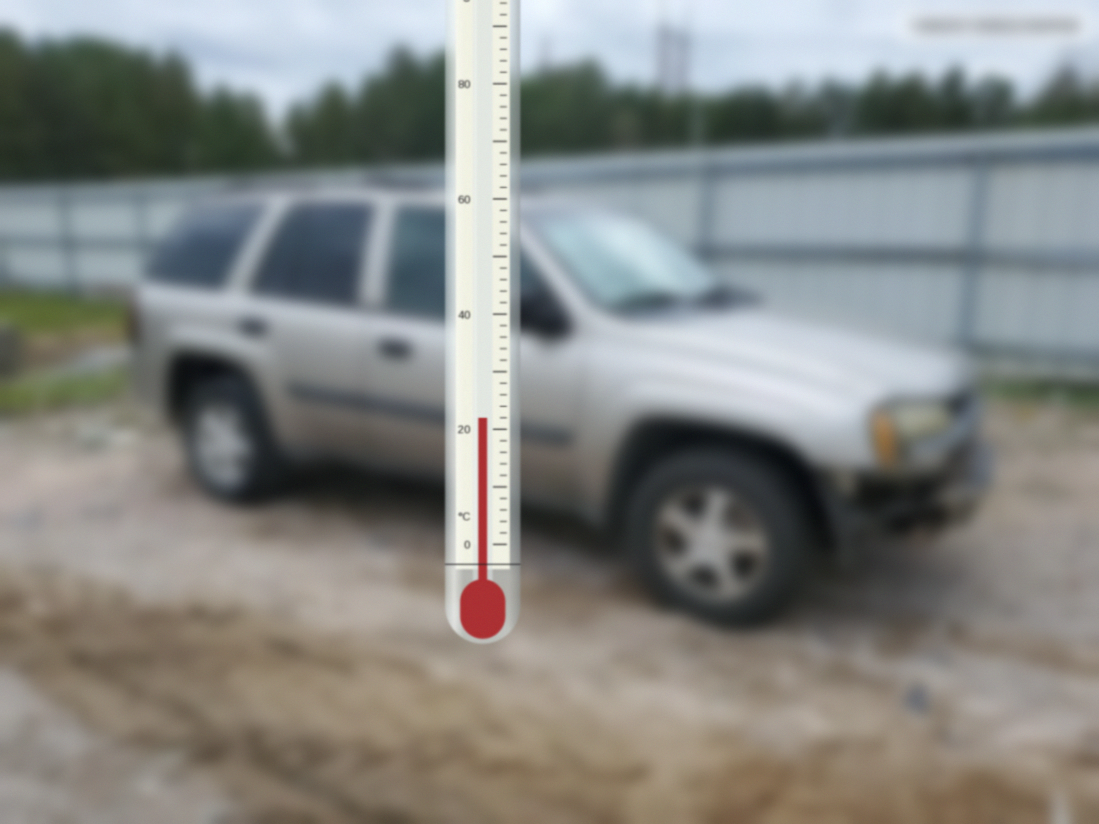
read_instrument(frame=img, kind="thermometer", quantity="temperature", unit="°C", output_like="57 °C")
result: 22 °C
